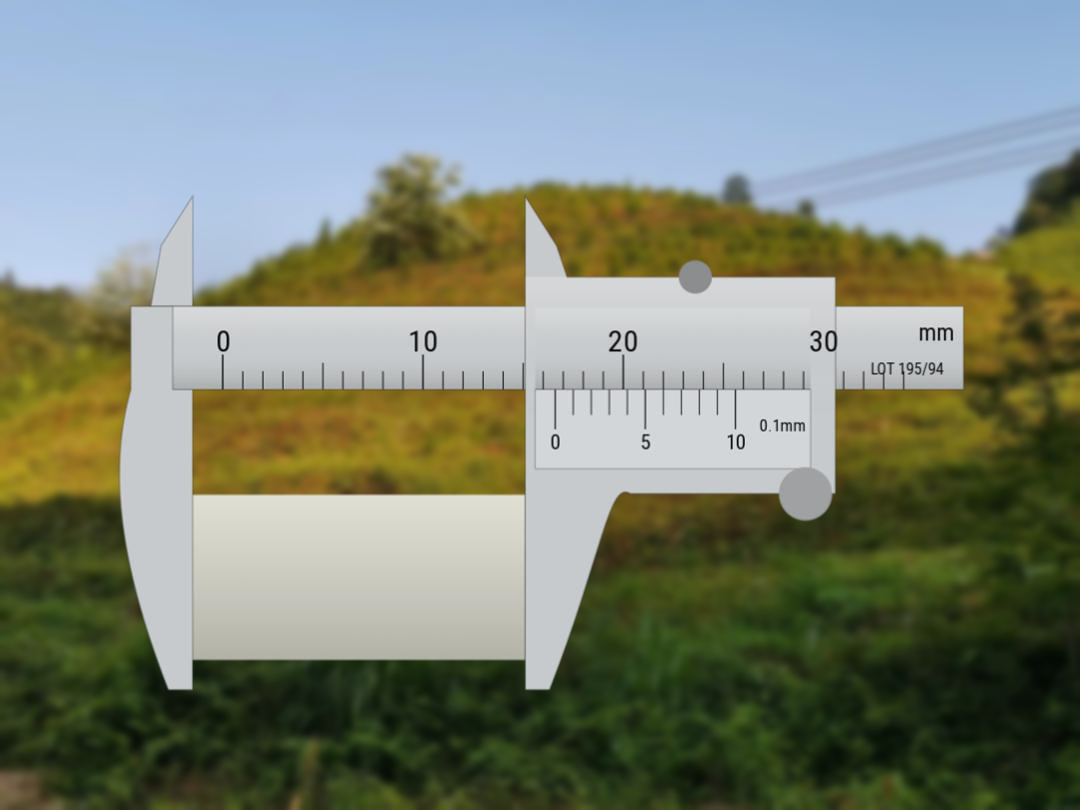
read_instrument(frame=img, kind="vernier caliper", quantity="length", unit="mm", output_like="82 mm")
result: 16.6 mm
